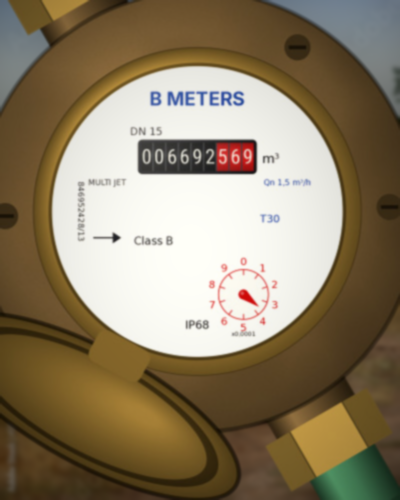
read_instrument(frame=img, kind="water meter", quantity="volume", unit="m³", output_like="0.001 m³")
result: 6692.5693 m³
